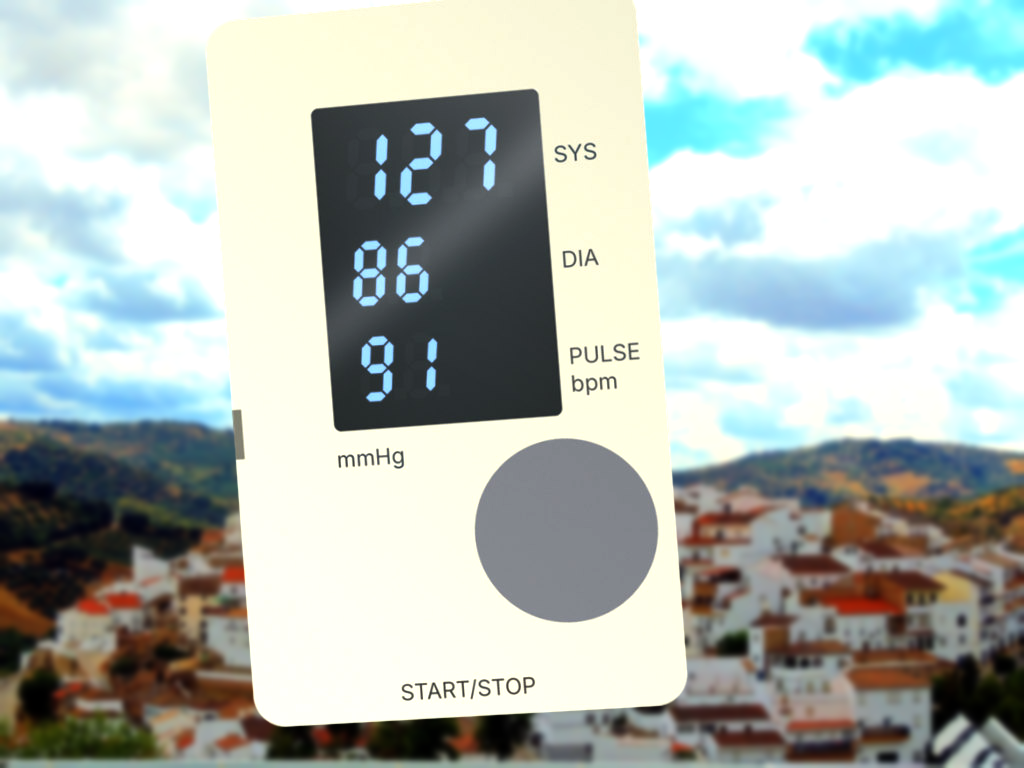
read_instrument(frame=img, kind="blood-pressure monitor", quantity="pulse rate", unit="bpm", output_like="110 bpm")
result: 91 bpm
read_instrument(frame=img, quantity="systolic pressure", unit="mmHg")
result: 127 mmHg
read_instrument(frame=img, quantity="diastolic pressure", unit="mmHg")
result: 86 mmHg
